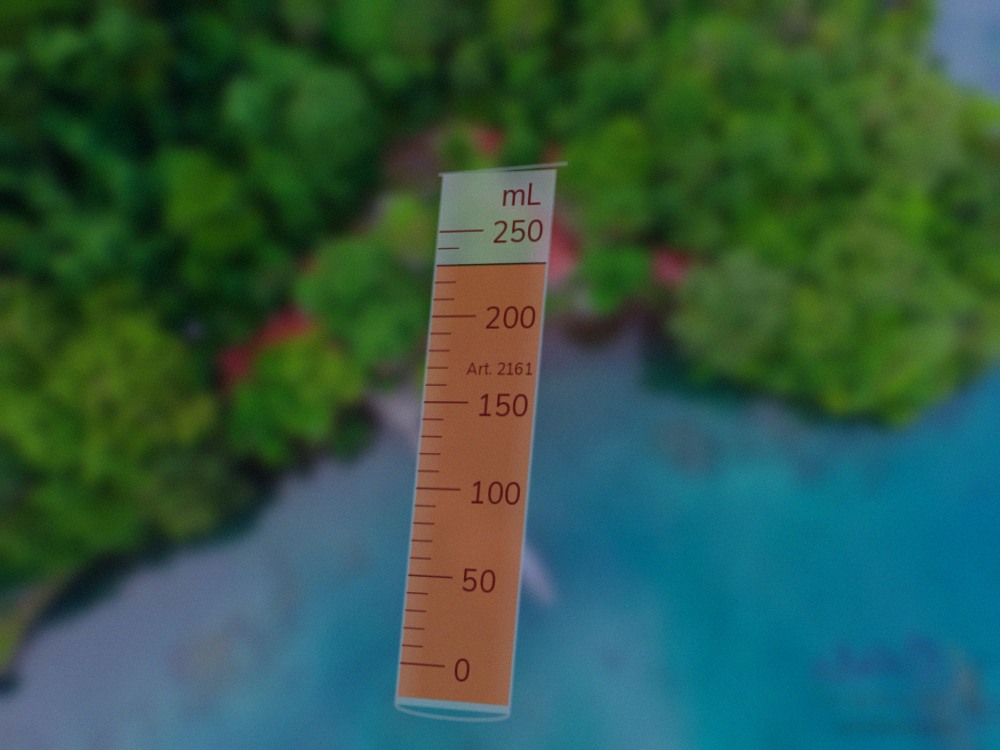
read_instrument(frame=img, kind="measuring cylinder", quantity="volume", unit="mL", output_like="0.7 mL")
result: 230 mL
